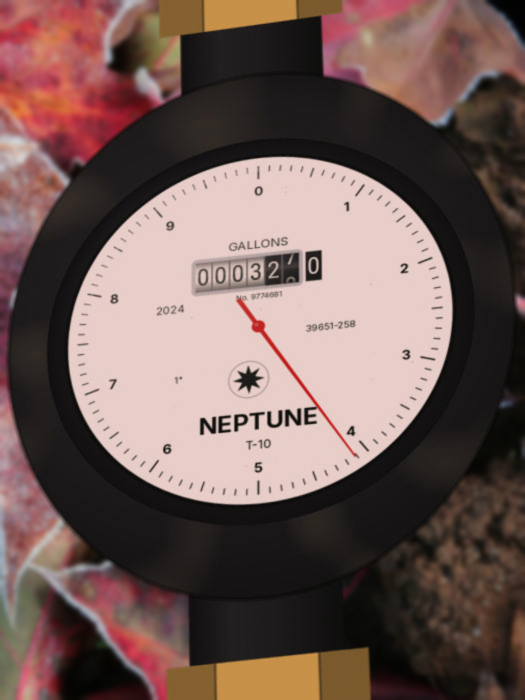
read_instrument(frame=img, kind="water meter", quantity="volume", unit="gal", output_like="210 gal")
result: 3274.1 gal
